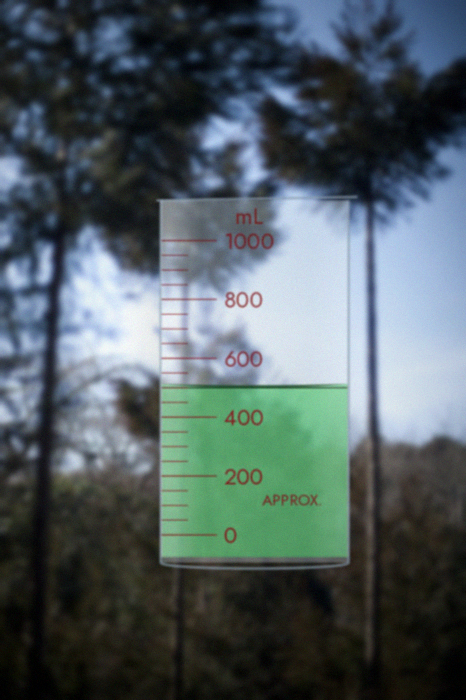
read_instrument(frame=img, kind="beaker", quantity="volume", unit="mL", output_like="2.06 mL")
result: 500 mL
